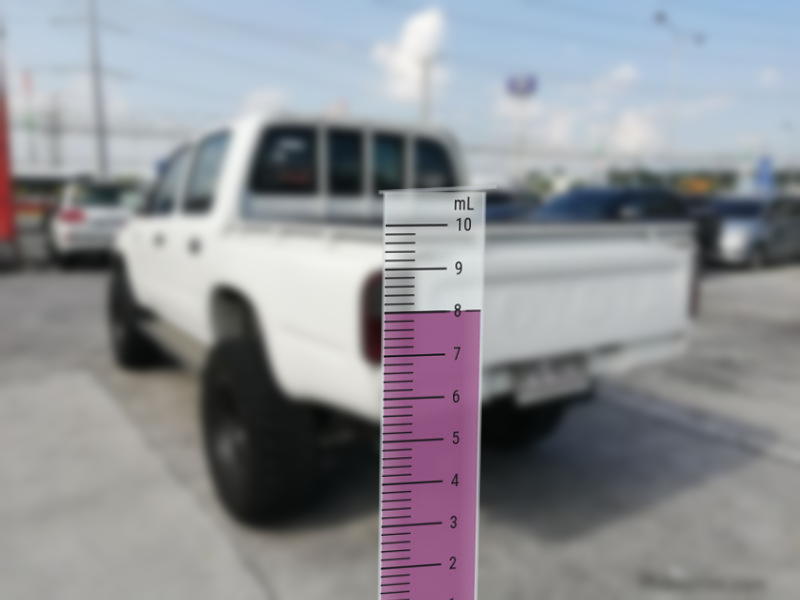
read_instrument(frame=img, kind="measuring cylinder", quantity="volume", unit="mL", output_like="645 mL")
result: 8 mL
